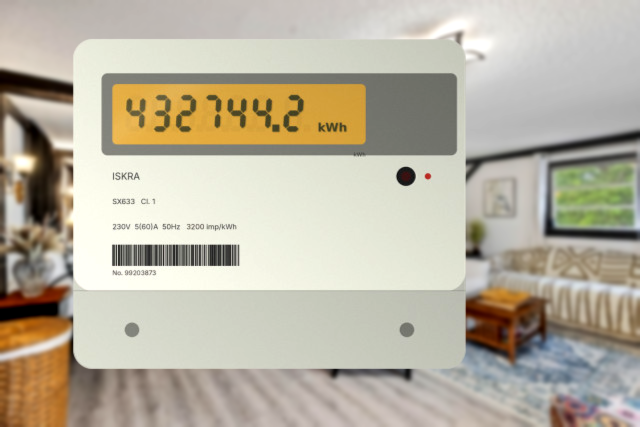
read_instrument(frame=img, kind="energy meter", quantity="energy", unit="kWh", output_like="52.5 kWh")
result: 432744.2 kWh
